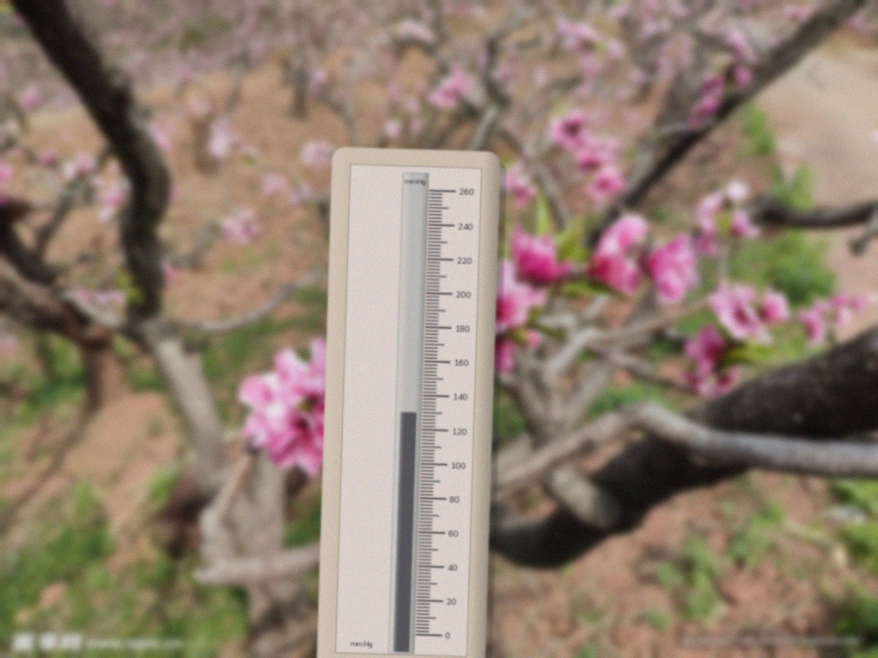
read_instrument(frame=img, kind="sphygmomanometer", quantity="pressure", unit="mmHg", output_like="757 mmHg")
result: 130 mmHg
